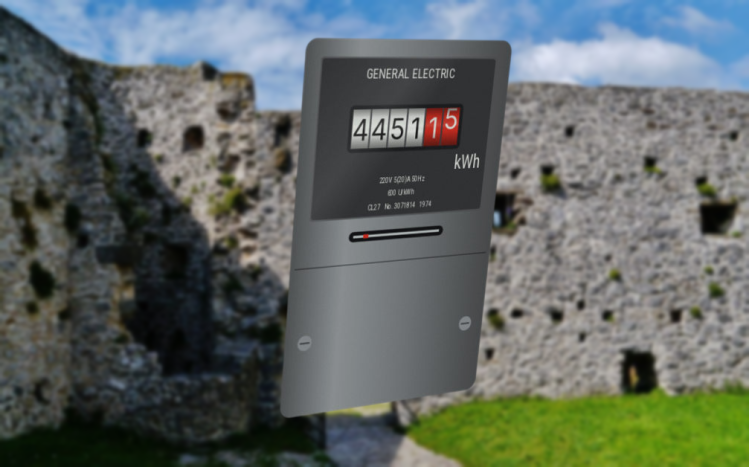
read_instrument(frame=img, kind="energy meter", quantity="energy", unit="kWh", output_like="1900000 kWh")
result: 4451.15 kWh
